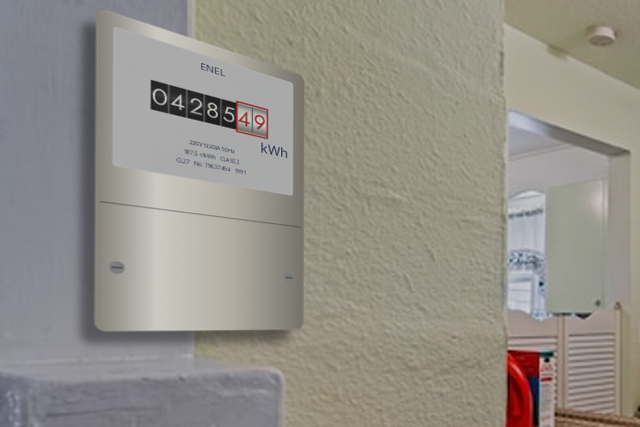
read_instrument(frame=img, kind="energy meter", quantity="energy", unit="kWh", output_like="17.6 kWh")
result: 4285.49 kWh
